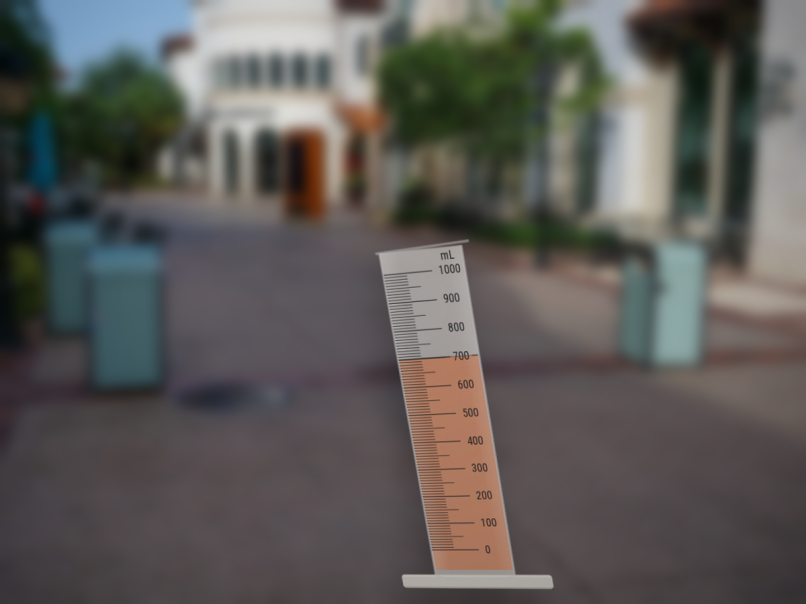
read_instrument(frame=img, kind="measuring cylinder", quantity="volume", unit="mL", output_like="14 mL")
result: 700 mL
